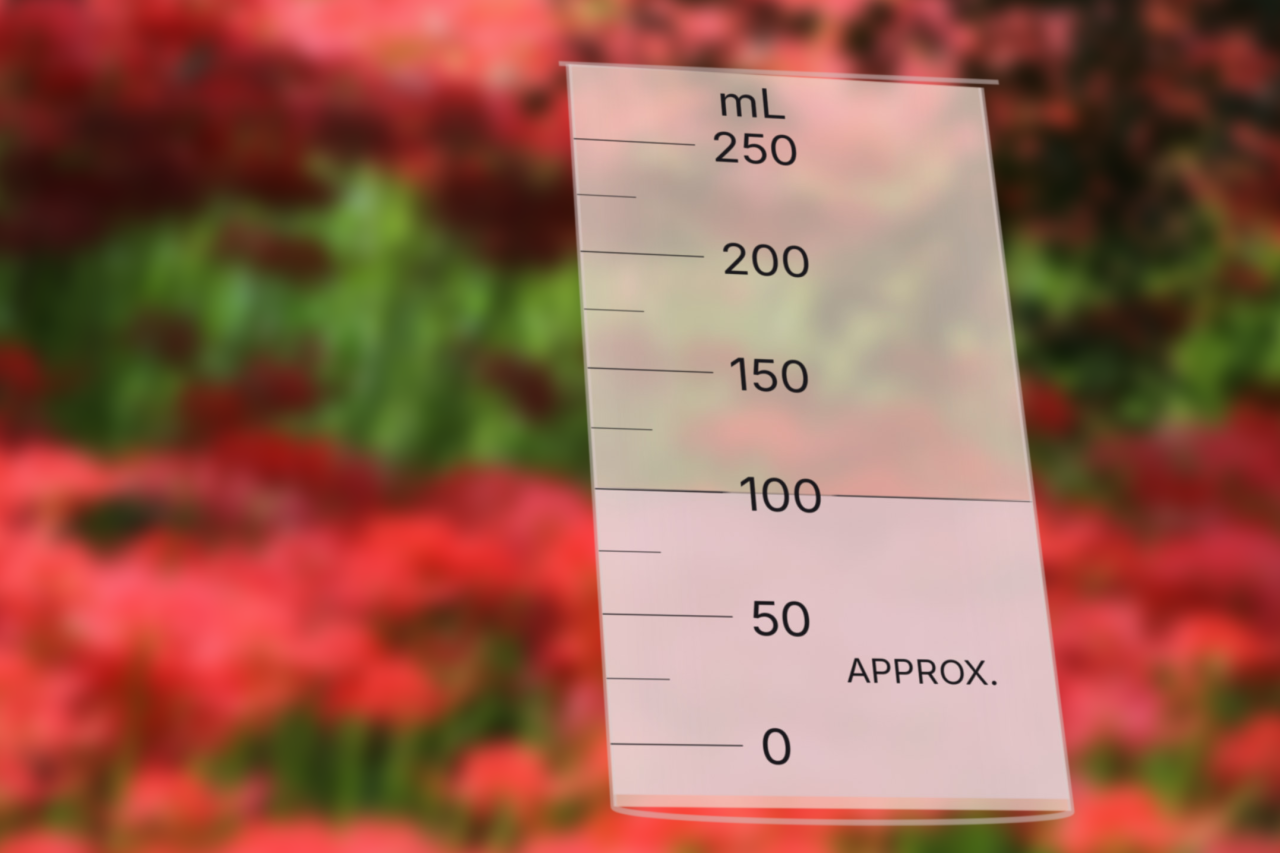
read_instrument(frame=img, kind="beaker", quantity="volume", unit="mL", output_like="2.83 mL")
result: 100 mL
